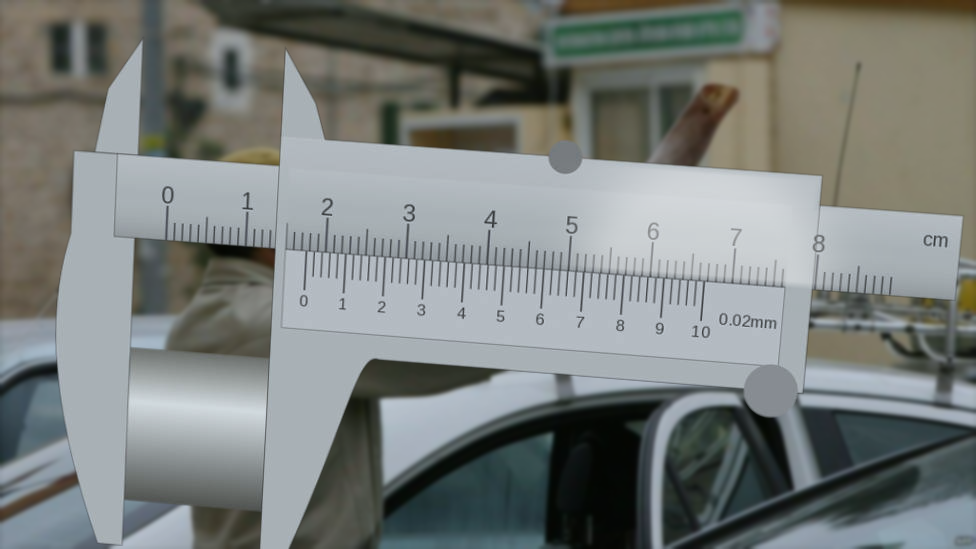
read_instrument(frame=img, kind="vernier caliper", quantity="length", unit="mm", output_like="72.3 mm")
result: 17.6 mm
